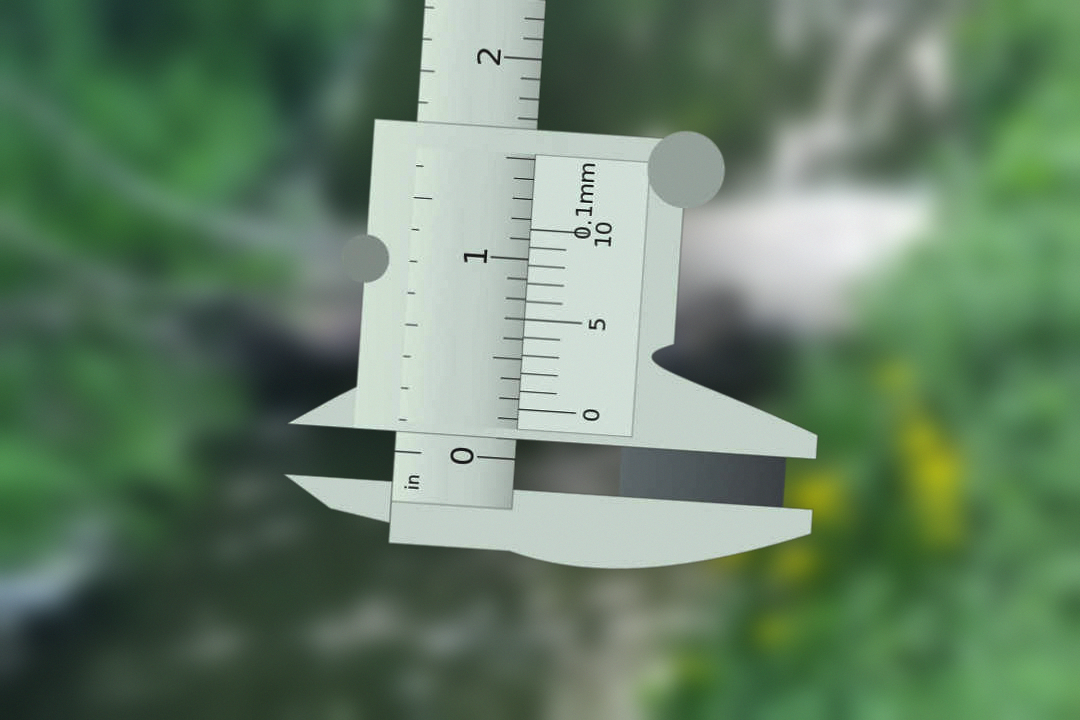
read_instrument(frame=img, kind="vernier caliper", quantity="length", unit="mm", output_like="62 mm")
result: 2.5 mm
